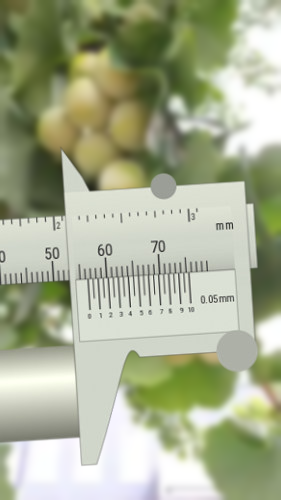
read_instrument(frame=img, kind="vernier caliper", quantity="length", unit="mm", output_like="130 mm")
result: 56.5 mm
